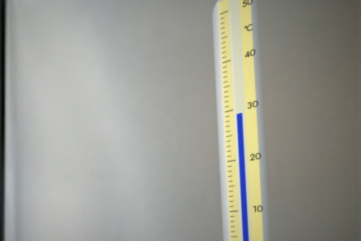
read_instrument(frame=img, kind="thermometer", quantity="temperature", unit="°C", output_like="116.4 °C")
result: 29 °C
